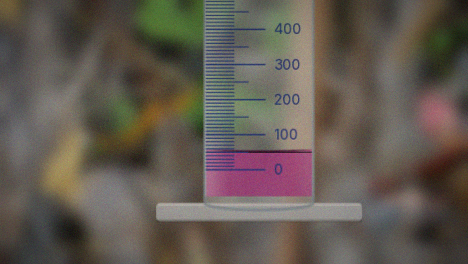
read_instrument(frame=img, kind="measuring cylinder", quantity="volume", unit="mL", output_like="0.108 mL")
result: 50 mL
